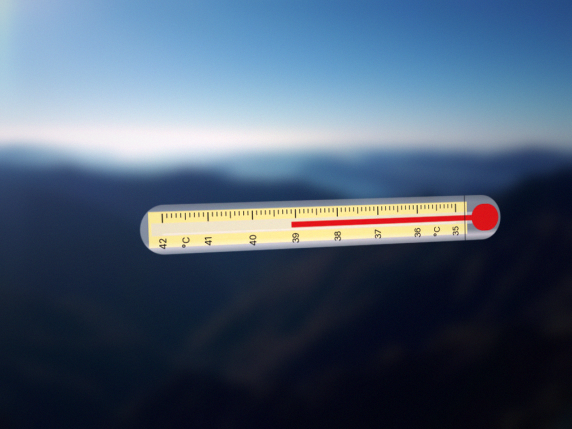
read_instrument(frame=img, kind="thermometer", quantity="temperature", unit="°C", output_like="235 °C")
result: 39.1 °C
